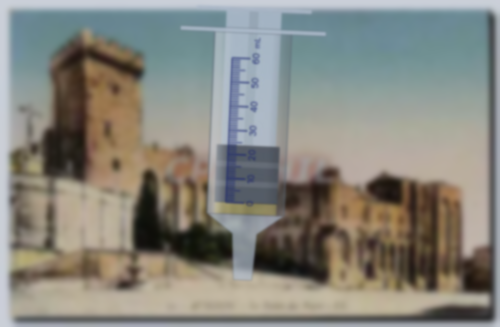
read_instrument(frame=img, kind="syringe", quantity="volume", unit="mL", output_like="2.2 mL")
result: 0 mL
